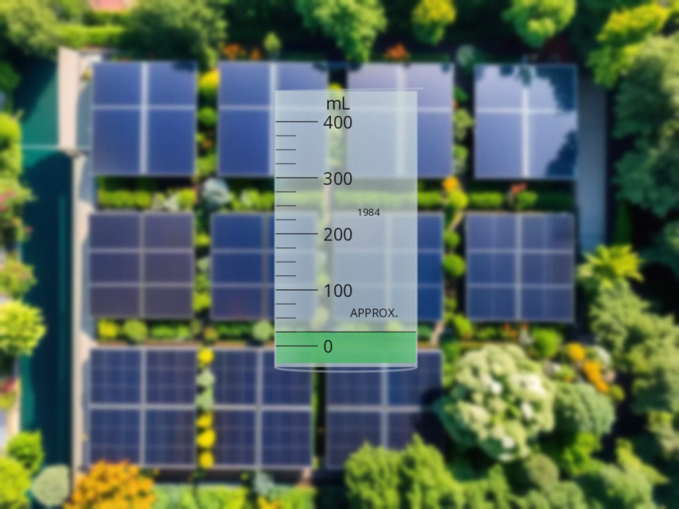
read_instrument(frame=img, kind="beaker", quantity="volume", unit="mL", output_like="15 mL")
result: 25 mL
